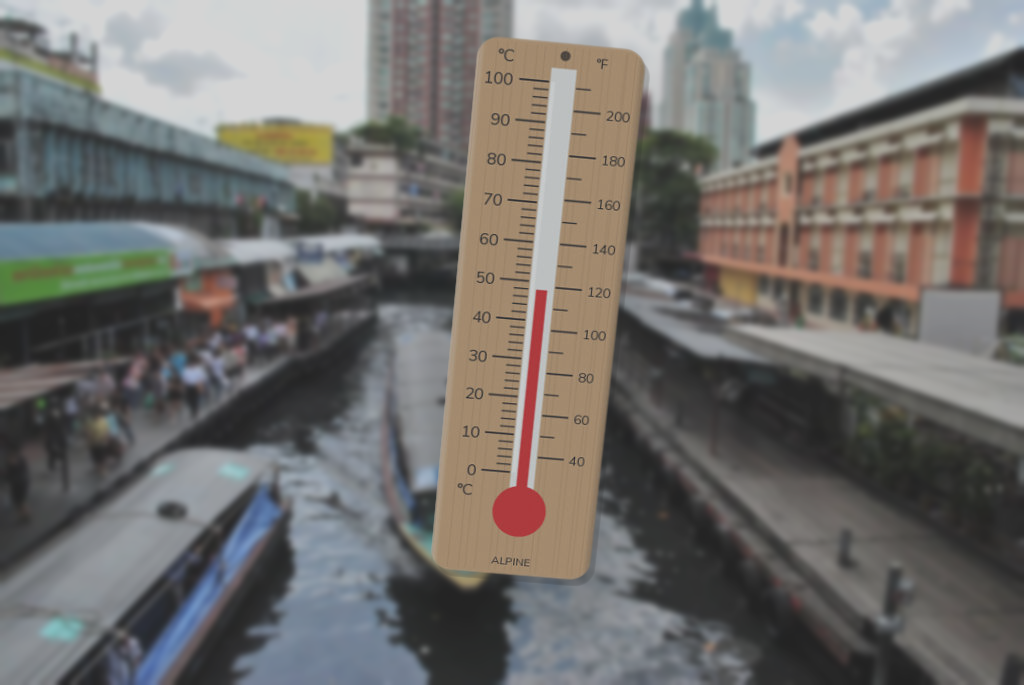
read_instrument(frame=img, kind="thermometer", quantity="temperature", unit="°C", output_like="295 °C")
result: 48 °C
